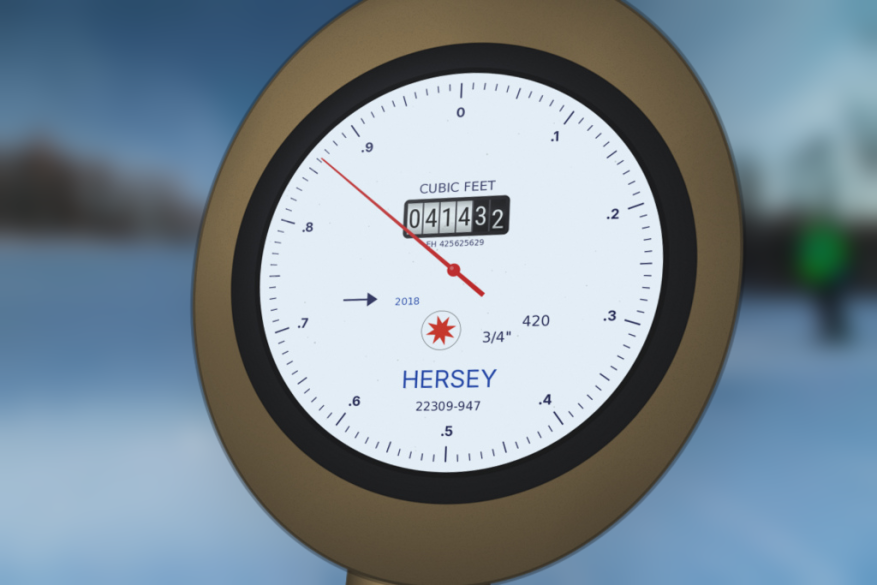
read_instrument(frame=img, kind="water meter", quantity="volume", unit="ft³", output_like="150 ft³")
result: 41431.86 ft³
